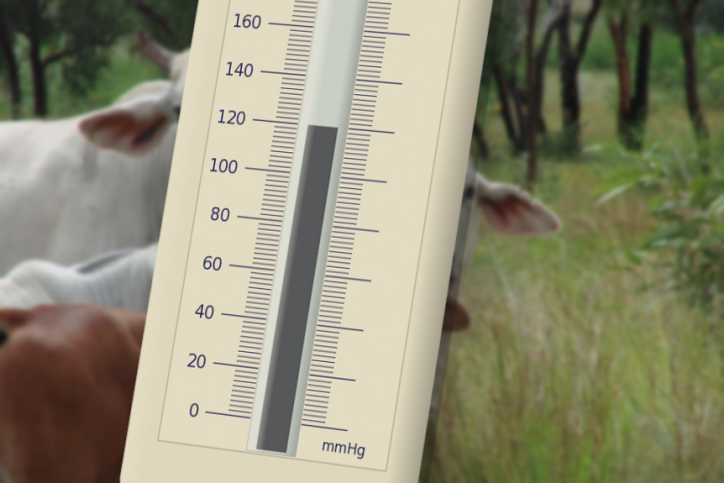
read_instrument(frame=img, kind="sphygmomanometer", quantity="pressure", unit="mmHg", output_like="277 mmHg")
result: 120 mmHg
